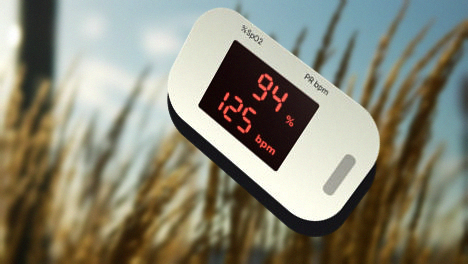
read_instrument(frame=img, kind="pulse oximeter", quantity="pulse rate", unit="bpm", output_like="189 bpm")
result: 125 bpm
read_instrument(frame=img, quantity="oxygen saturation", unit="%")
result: 94 %
